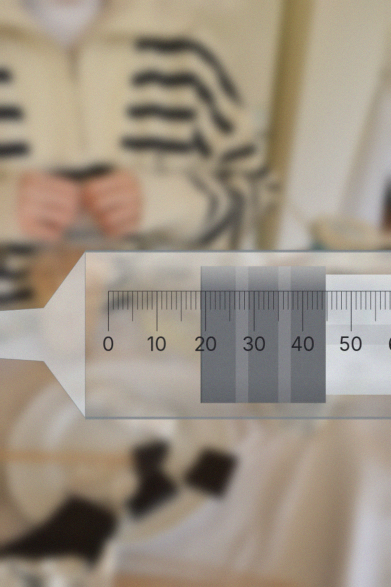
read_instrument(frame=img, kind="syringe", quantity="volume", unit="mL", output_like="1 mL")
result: 19 mL
